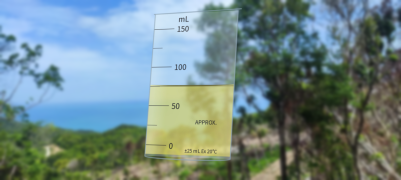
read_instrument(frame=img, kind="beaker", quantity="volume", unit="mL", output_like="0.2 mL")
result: 75 mL
